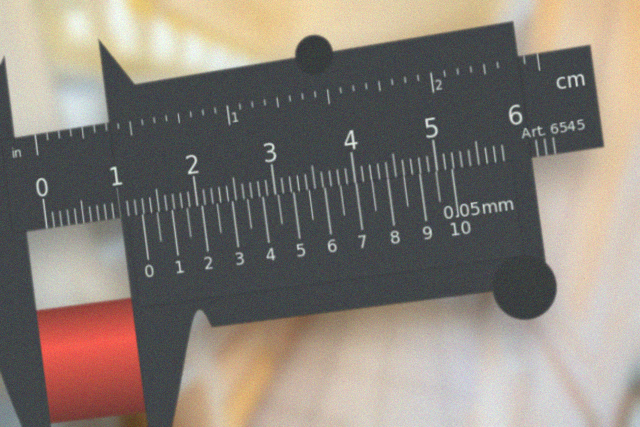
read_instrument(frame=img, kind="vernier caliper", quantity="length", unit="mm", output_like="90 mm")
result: 12.8 mm
